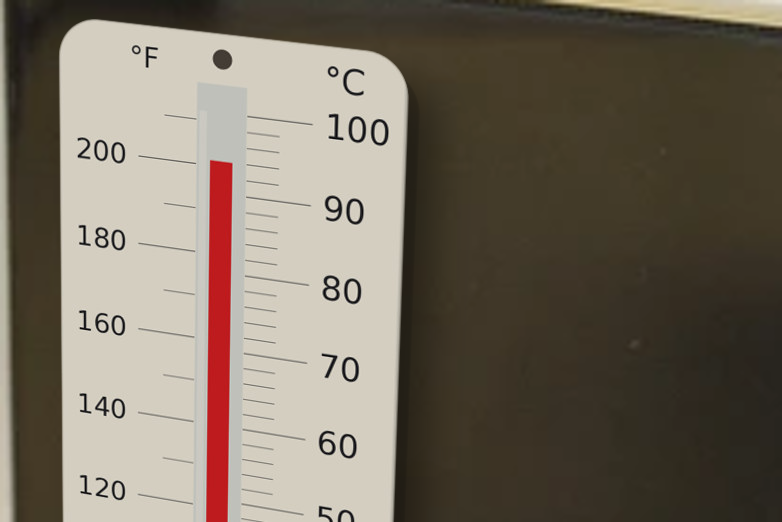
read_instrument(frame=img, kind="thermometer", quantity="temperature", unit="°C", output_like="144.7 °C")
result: 94 °C
